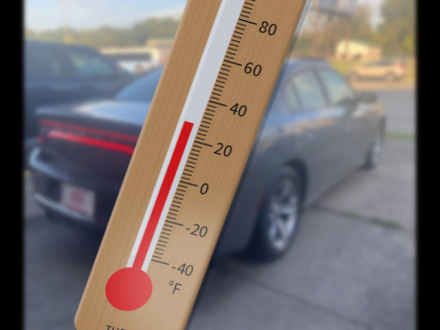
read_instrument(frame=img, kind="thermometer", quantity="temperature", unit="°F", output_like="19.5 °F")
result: 28 °F
